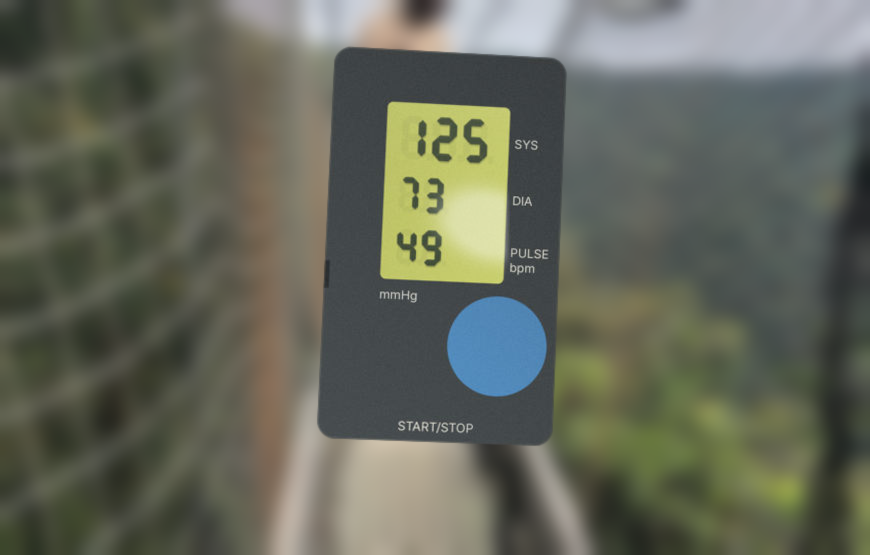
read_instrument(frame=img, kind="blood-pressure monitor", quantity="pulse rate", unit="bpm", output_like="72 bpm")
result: 49 bpm
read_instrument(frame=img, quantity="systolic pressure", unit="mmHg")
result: 125 mmHg
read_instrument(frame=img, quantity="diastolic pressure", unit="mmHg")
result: 73 mmHg
